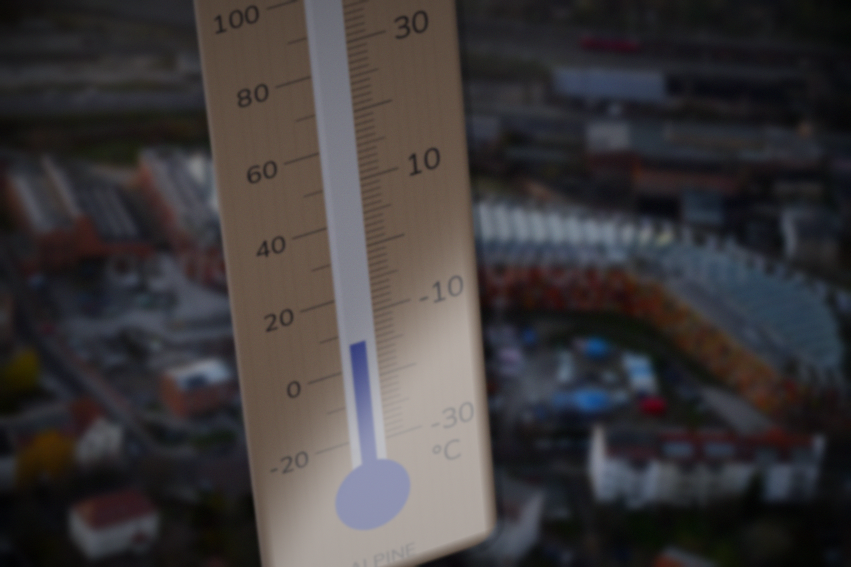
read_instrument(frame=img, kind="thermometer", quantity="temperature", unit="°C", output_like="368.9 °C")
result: -14 °C
